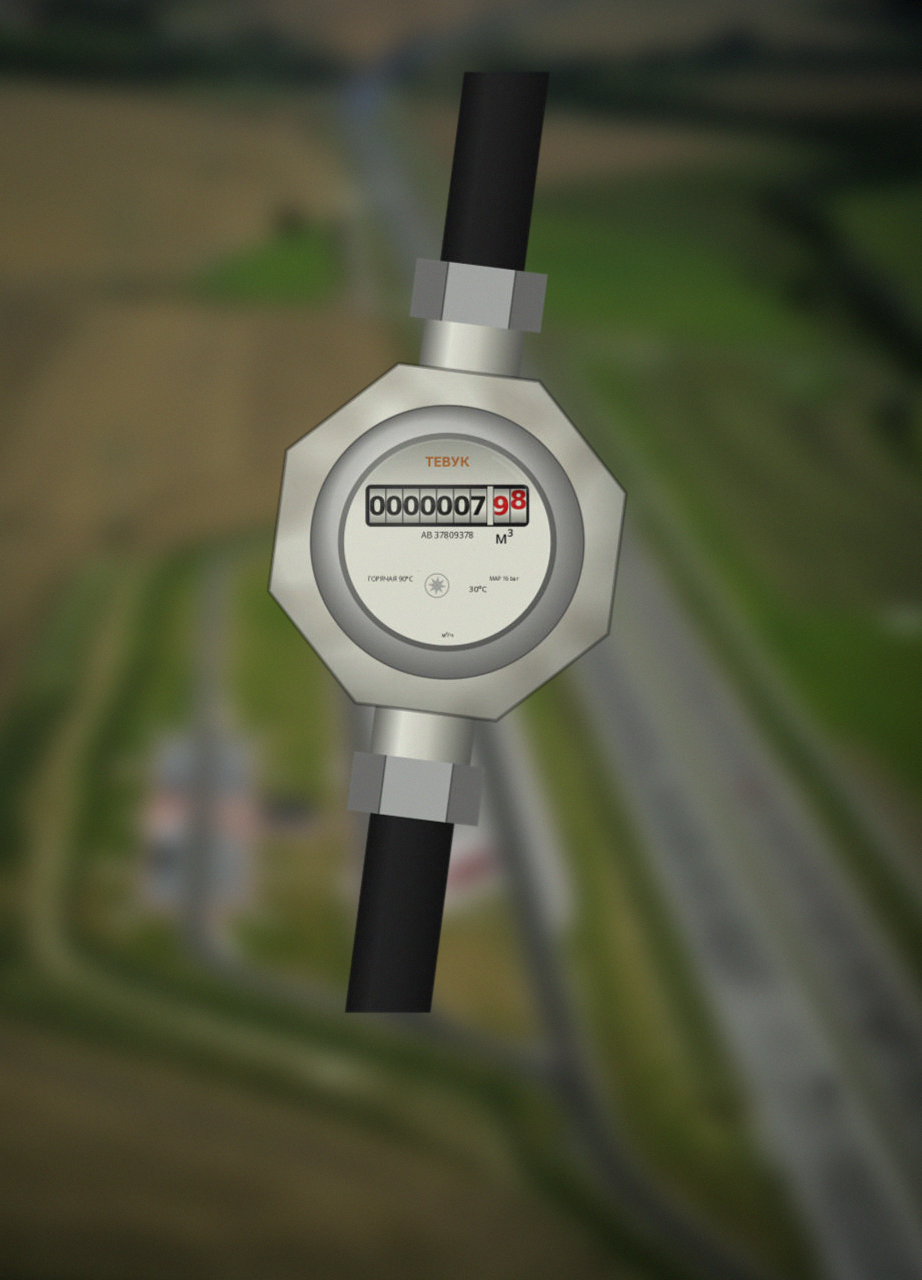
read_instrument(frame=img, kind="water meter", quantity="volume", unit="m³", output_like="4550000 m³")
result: 7.98 m³
